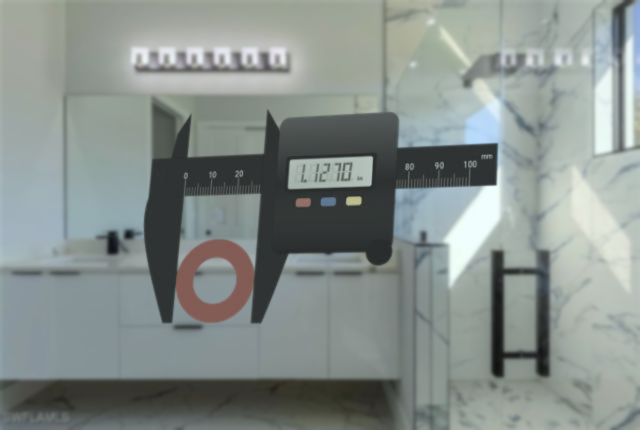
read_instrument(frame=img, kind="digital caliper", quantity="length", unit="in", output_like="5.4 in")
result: 1.1270 in
